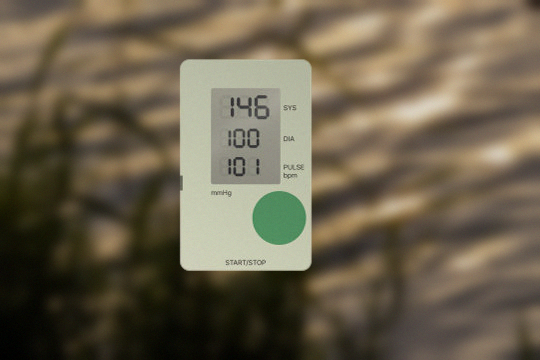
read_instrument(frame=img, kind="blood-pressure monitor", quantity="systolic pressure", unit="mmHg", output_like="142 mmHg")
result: 146 mmHg
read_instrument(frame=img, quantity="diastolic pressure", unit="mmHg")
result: 100 mmHg
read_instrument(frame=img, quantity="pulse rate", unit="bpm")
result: 101 bpm
